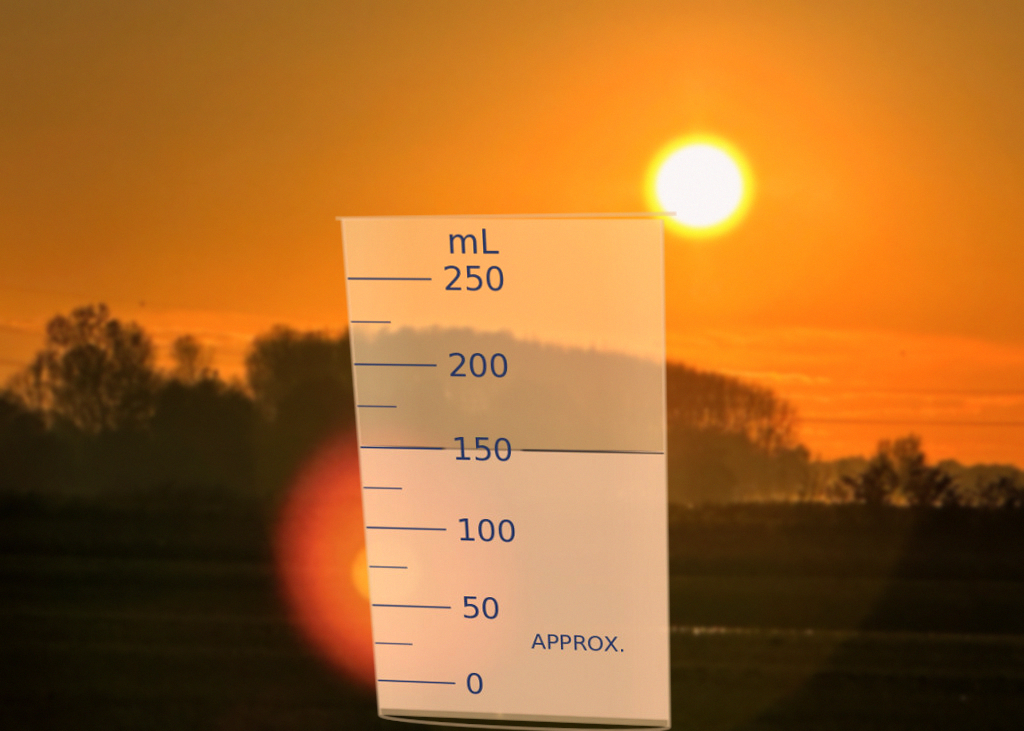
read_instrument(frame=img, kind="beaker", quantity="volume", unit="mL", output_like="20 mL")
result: 150 mL
